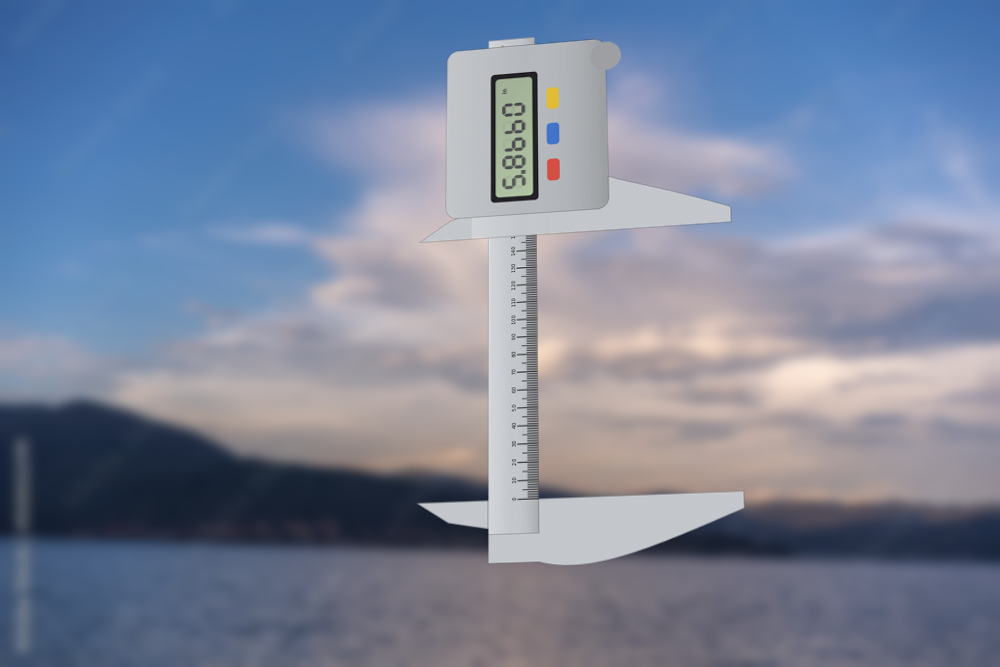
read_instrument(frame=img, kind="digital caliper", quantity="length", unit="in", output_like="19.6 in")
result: 5.8660 in
